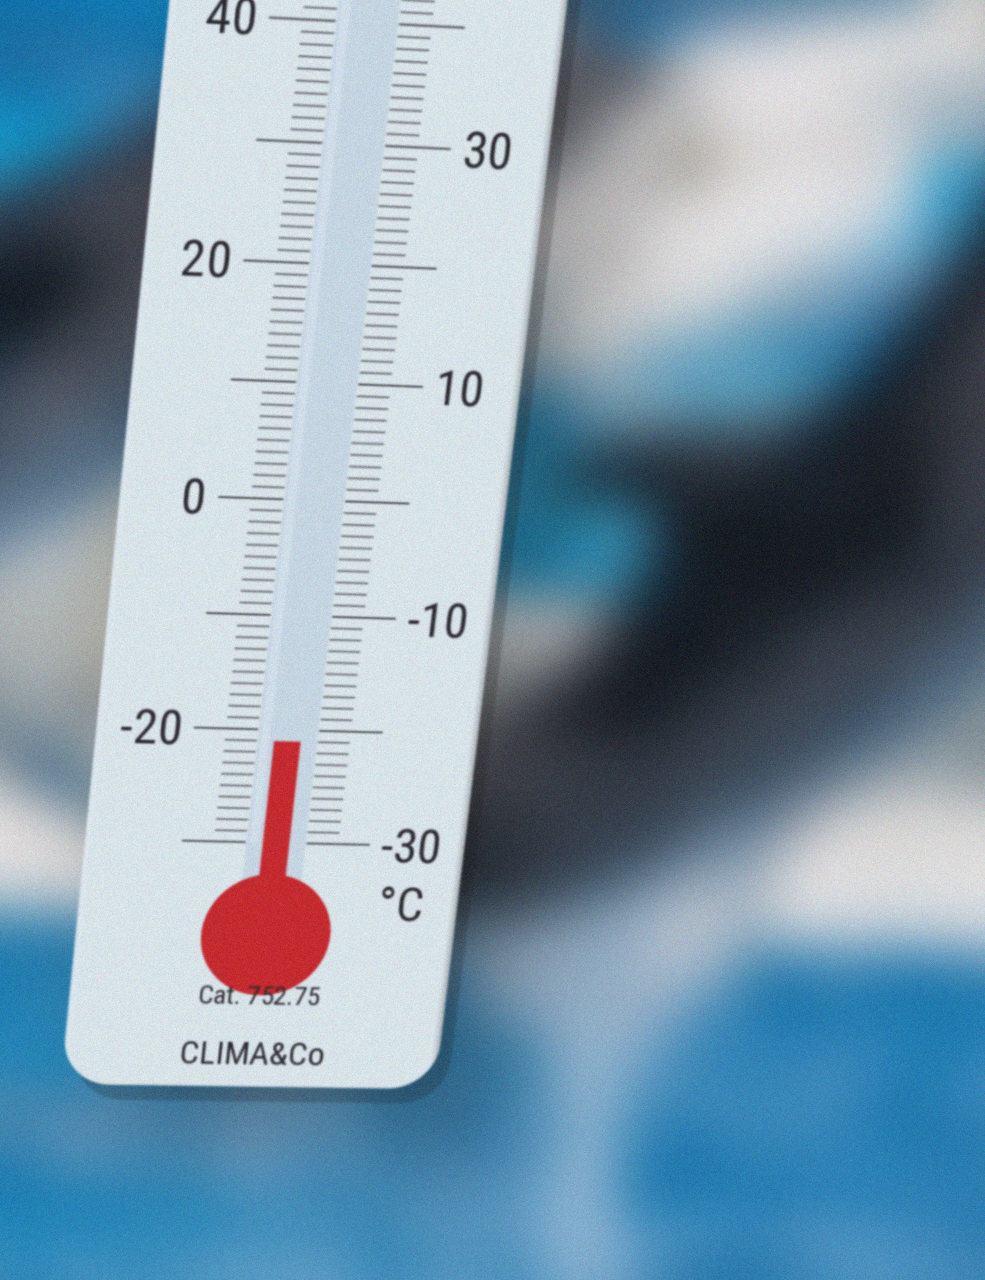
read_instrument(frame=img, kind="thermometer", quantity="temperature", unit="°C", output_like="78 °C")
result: -21 °C
